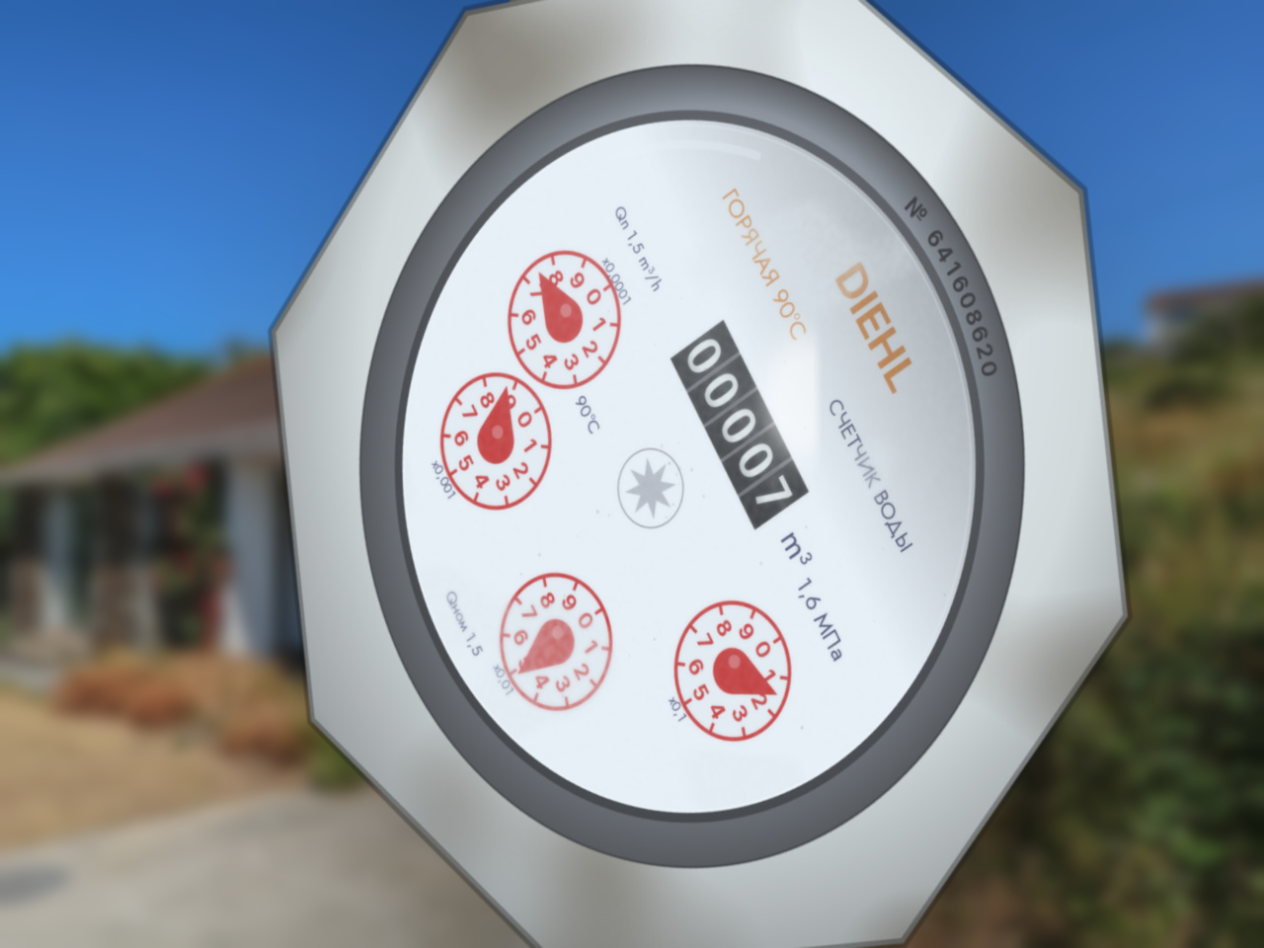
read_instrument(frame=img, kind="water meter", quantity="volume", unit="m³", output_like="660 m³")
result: 7.1487 m³
